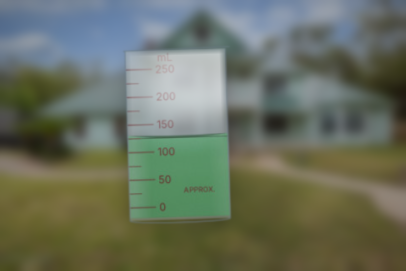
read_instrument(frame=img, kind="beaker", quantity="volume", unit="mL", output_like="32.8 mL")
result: 125 mL
